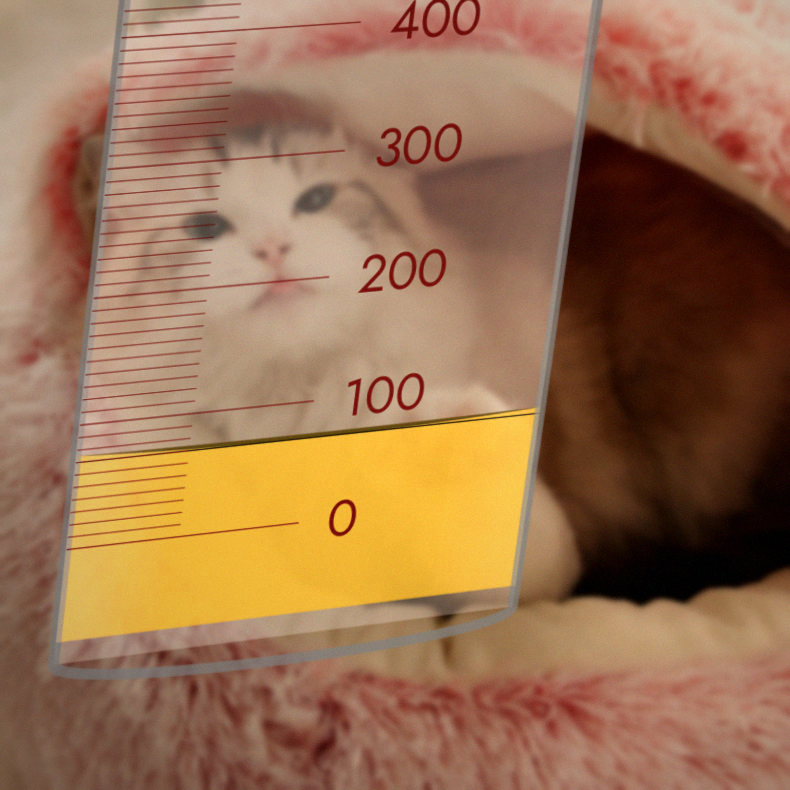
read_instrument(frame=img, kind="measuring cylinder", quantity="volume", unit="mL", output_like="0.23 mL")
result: 70 mL
